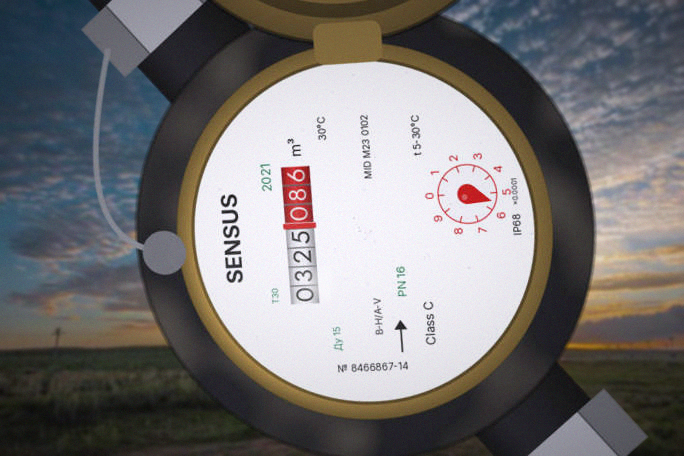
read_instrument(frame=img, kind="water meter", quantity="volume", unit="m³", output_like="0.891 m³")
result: 325.0865 m³
